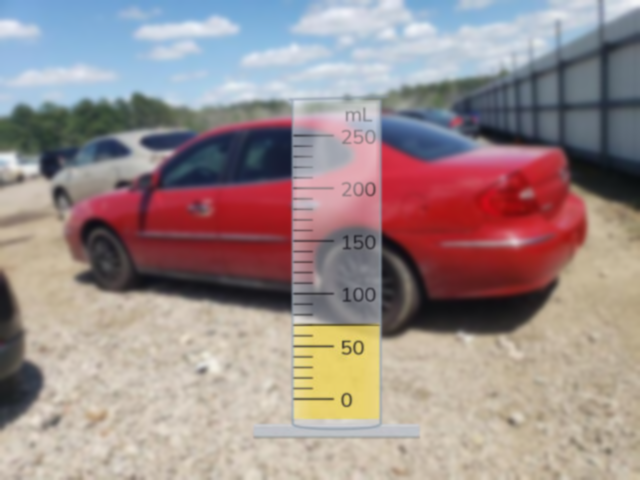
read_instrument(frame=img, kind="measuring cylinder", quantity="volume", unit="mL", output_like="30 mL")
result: 70 mL
